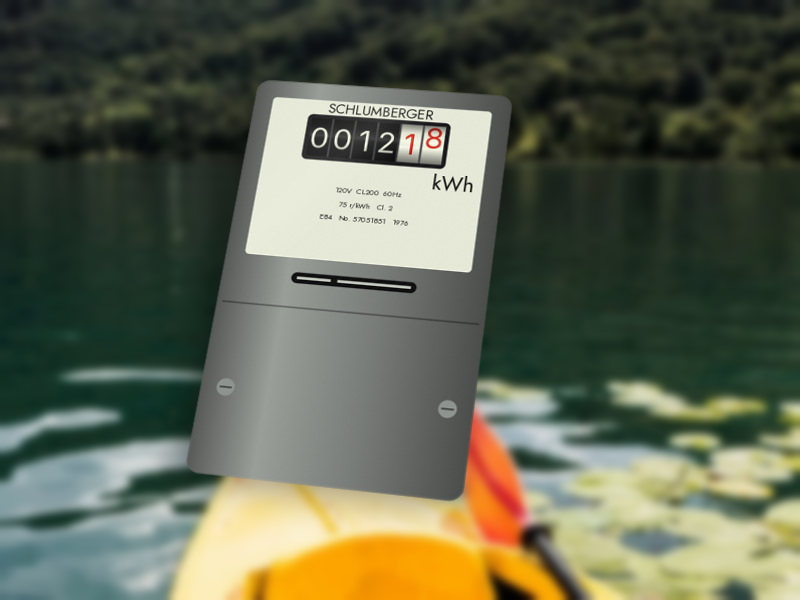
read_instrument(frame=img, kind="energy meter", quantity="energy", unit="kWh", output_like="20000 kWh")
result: 12.18 kWh
